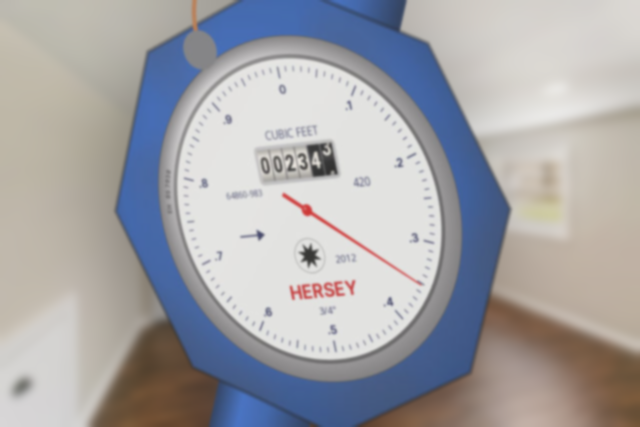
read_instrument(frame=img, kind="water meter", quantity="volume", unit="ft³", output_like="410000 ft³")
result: 2343.35 ft³
